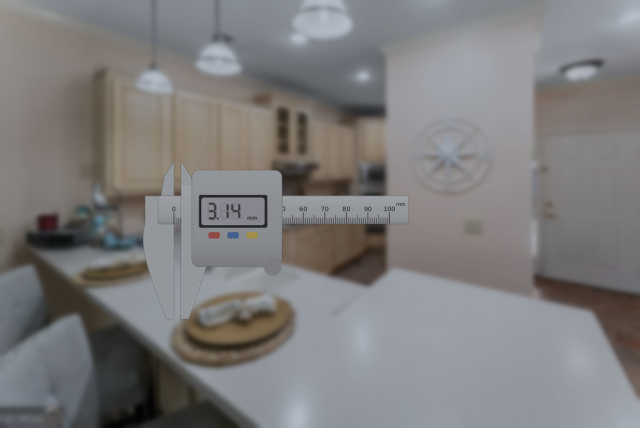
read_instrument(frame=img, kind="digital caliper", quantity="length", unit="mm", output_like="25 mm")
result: 3.14 mm
